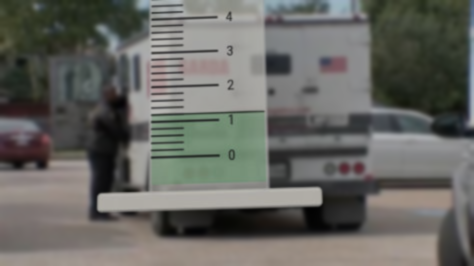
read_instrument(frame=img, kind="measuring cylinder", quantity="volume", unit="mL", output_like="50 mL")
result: 1.2 mL
